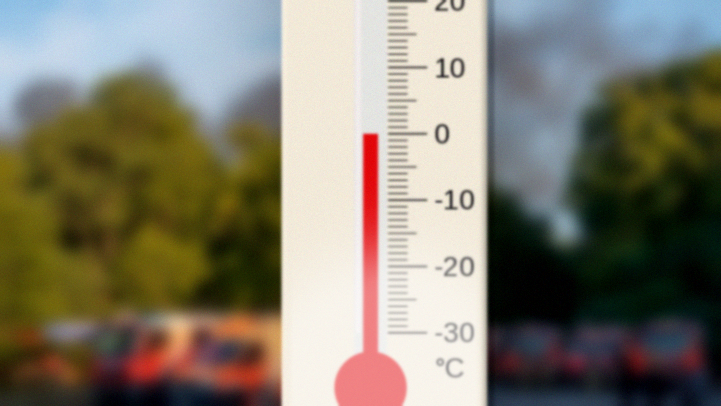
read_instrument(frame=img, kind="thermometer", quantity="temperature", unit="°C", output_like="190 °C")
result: 0 °C
